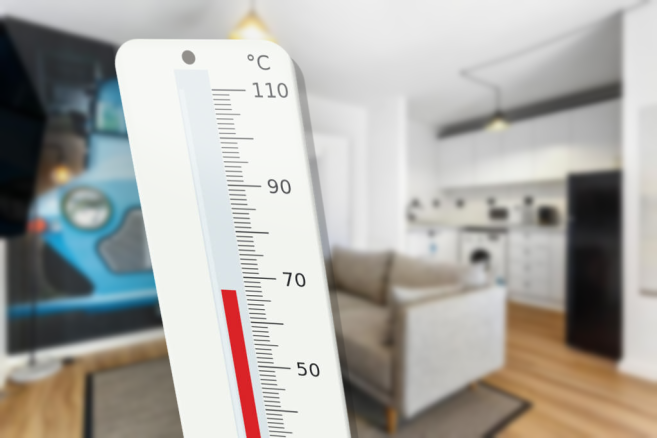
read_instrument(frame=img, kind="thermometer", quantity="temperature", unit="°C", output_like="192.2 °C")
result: 67 °C
